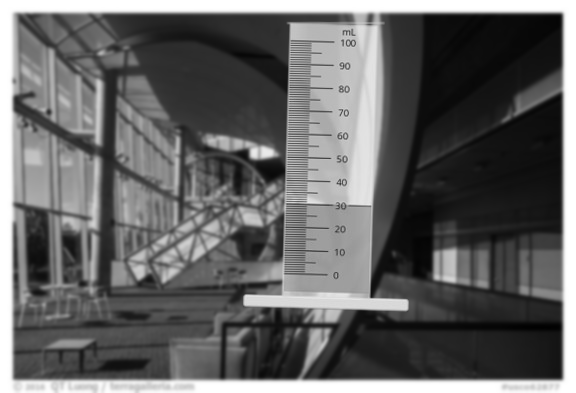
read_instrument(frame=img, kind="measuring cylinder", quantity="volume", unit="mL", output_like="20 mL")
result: 30 mL
